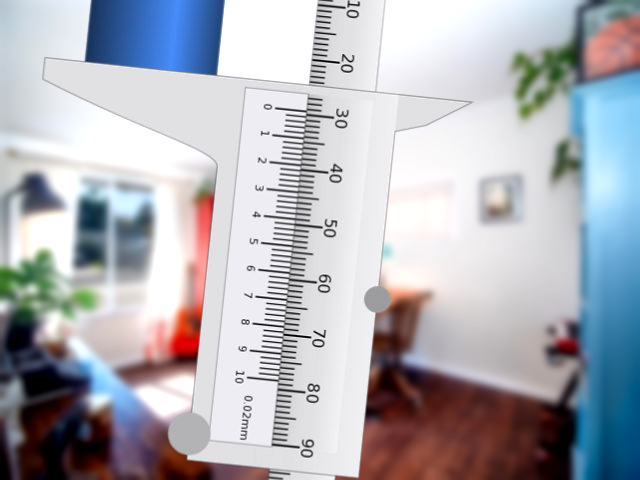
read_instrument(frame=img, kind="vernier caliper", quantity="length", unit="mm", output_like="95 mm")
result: 29.4 mm
